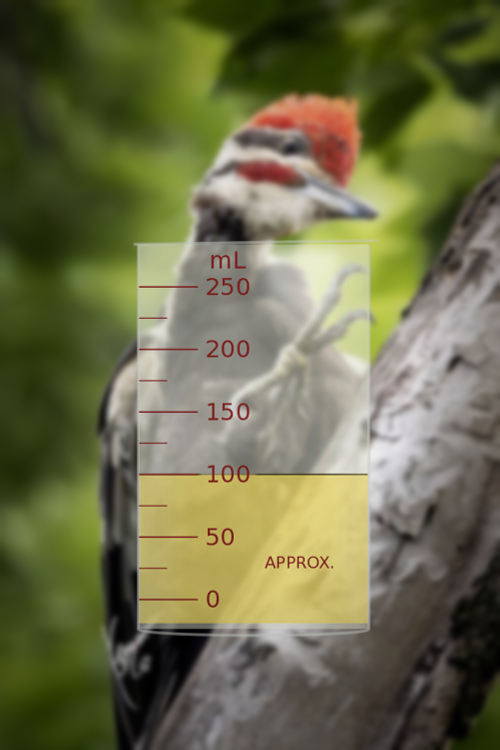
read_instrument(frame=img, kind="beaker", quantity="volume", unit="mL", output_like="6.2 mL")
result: 100 mL
